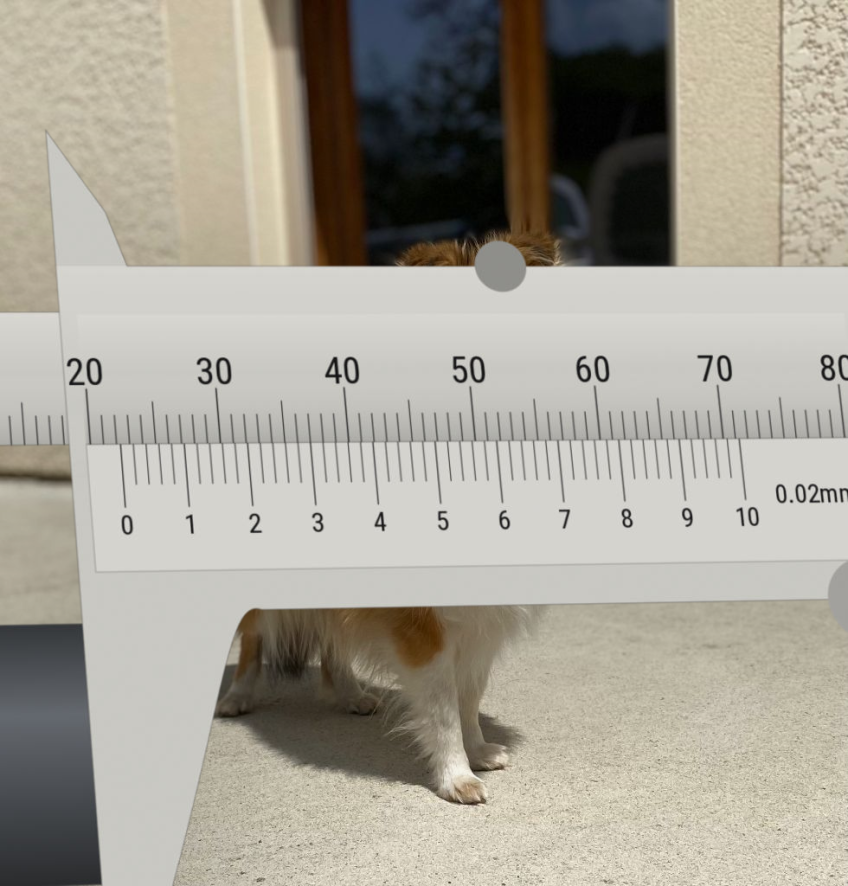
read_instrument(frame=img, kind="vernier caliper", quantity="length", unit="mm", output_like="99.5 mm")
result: 22.3 mm
